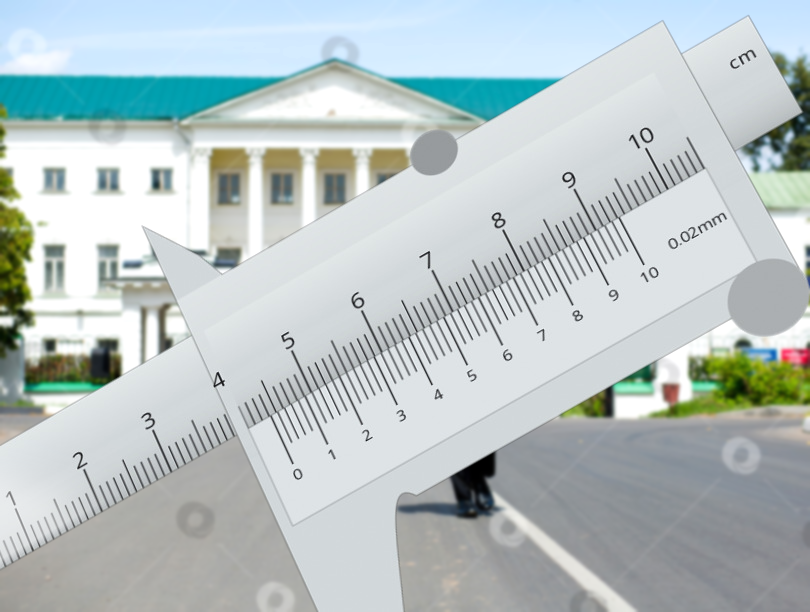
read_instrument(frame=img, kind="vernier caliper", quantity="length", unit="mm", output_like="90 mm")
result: 44.2 mm
